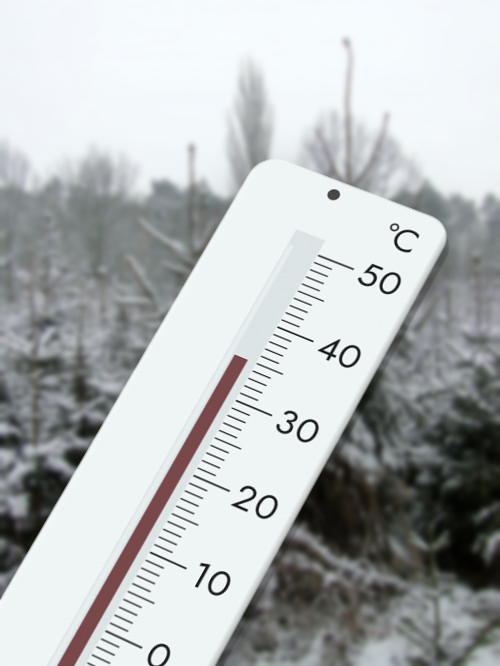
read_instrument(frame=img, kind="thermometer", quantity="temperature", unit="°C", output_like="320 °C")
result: 35 °C
